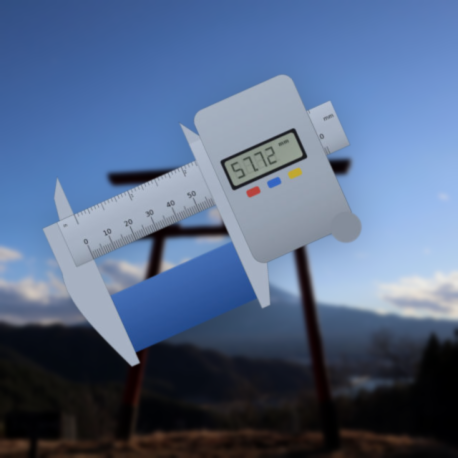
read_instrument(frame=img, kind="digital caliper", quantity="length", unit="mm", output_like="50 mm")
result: 57.72 mm
